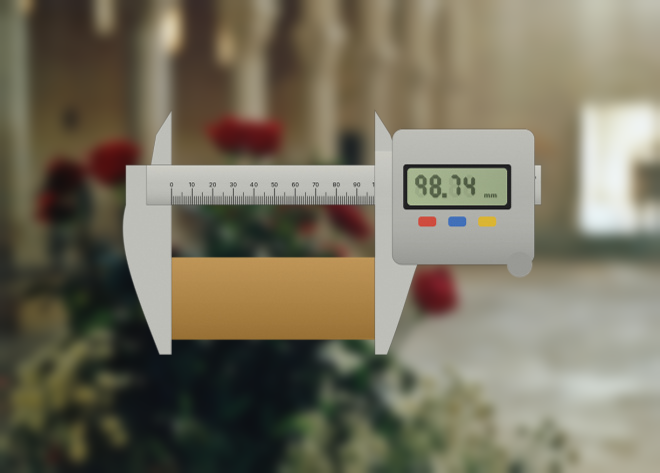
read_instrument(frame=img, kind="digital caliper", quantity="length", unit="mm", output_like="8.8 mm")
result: 98.74 mm
